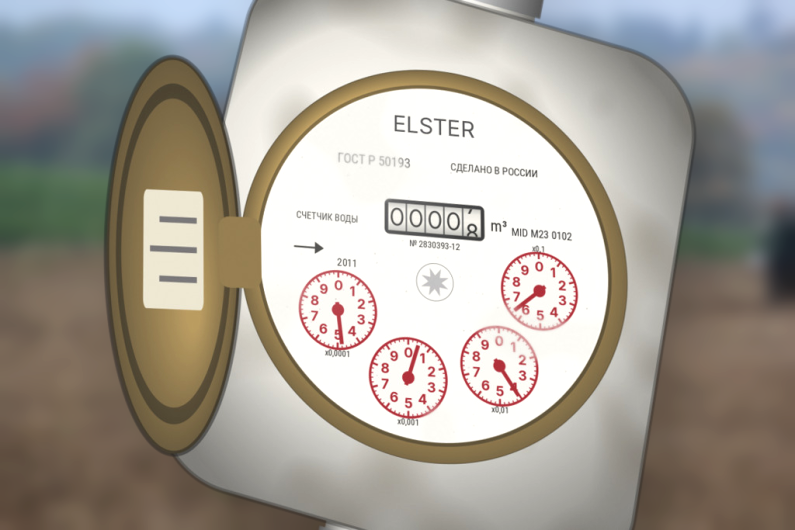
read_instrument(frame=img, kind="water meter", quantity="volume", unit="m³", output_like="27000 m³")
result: 7.6404 m³
